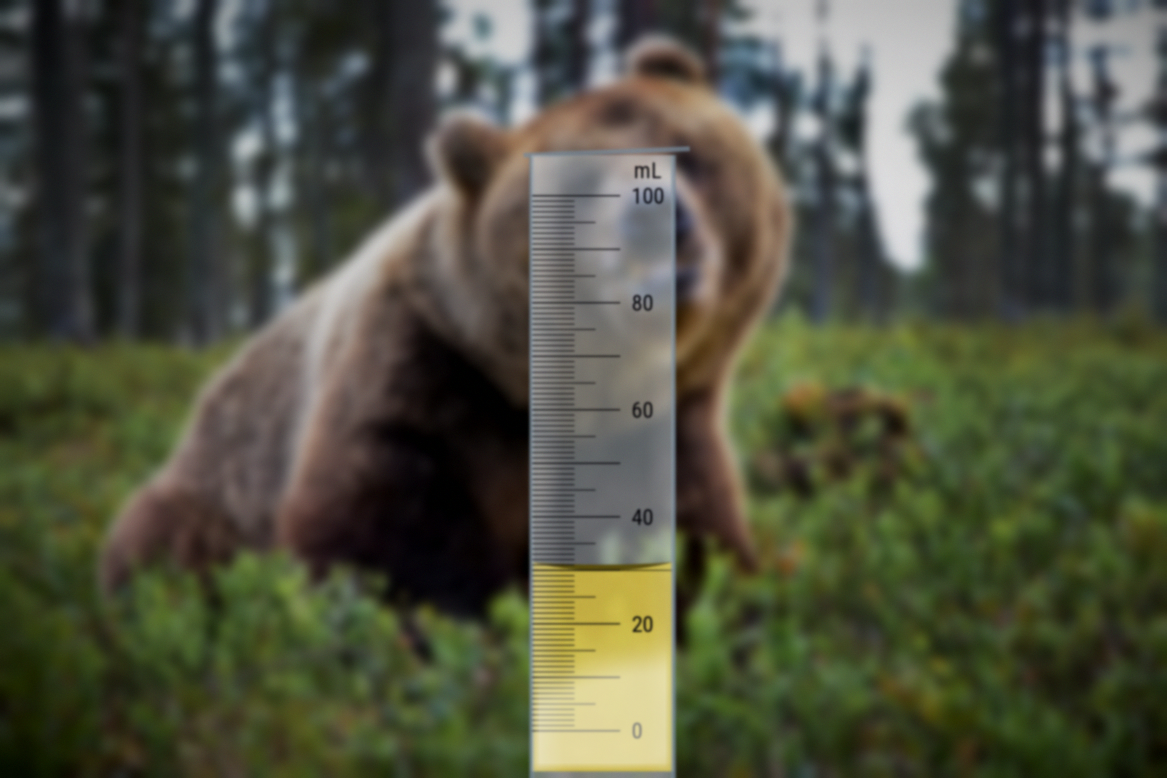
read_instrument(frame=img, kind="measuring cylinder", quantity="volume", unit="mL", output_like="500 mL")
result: 30 mL
